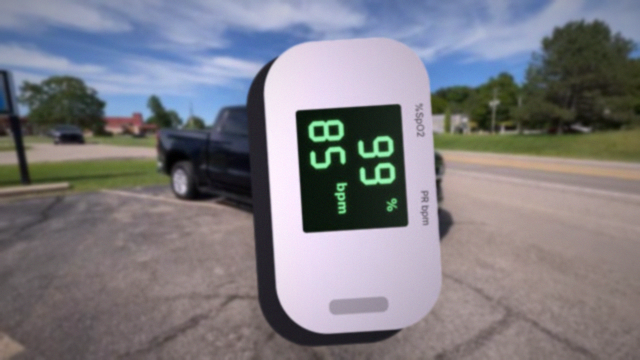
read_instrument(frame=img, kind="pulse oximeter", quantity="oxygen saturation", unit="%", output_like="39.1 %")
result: 99 %
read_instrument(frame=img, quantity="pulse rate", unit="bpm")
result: 85 bpm
